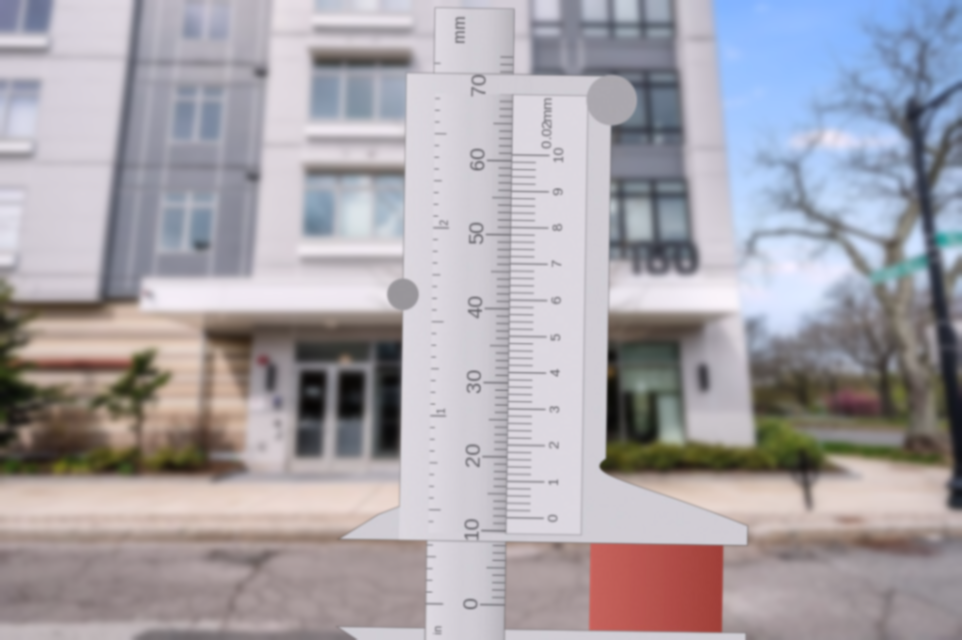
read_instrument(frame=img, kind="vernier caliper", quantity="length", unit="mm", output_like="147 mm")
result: 11.8 mm
